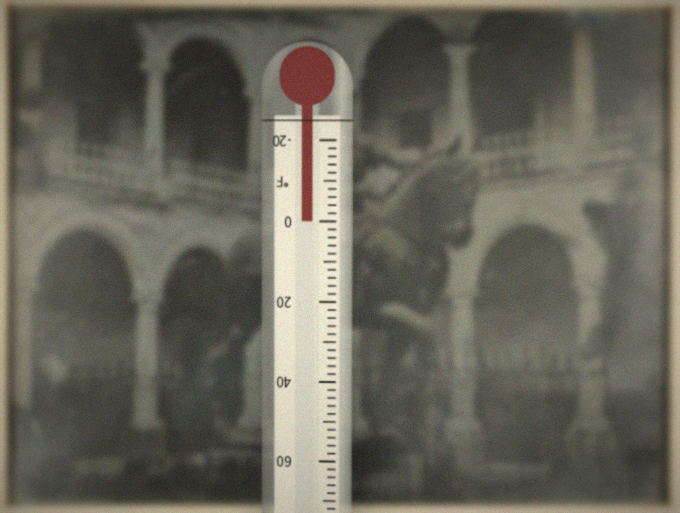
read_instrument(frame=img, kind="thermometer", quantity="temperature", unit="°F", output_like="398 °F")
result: 0 °F
